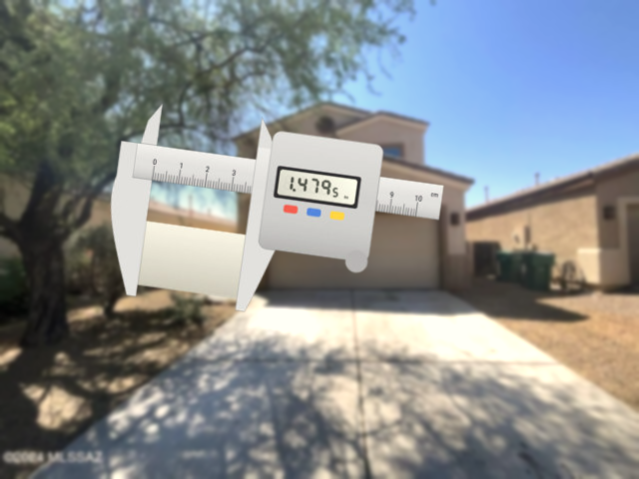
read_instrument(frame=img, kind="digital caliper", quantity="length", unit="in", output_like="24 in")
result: 1.4795 in
